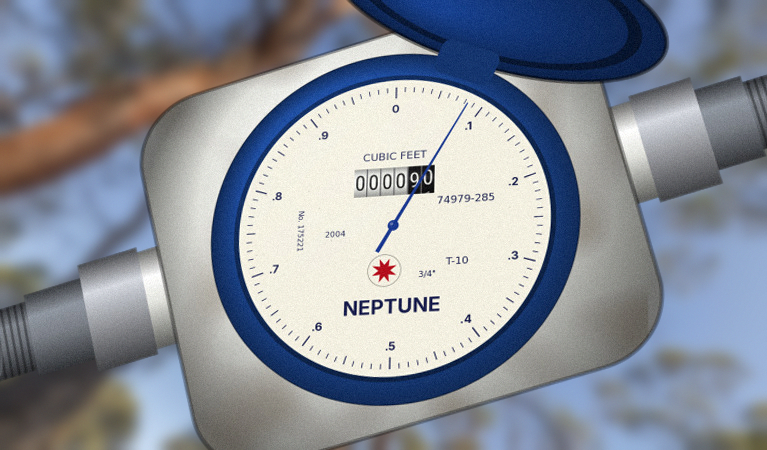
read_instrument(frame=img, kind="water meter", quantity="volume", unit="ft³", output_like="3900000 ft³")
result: 90.08 ft³
